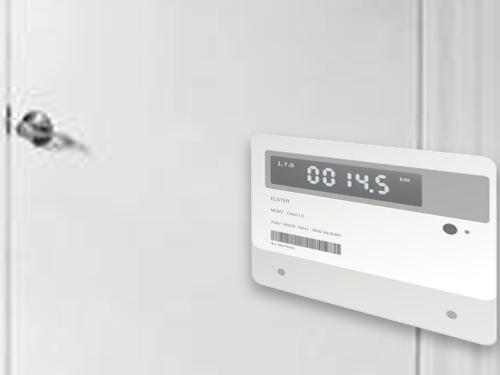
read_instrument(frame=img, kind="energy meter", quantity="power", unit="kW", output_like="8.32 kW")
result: 14.5 kW
